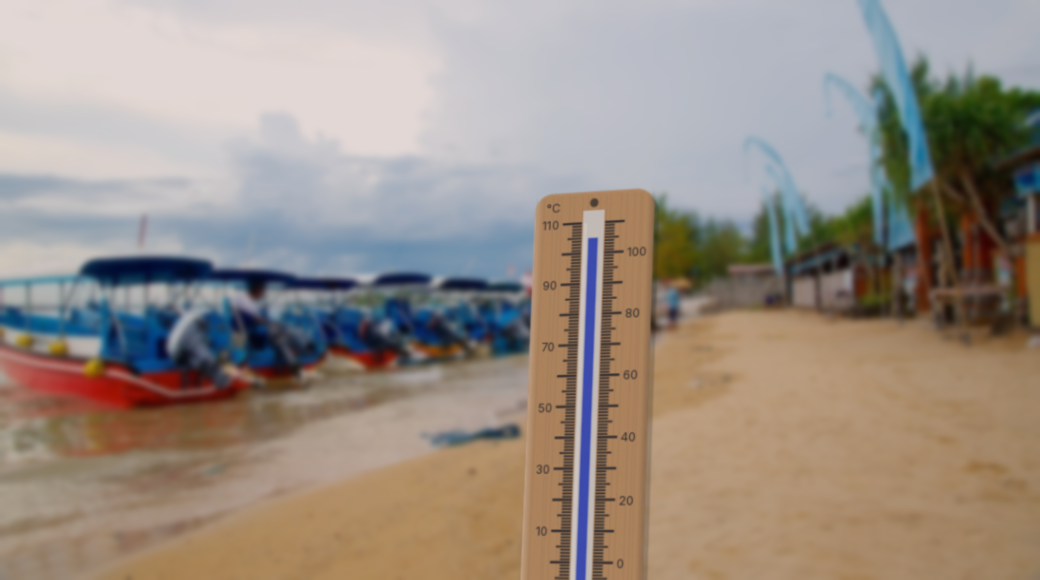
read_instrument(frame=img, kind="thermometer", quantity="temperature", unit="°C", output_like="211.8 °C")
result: 105 °C
